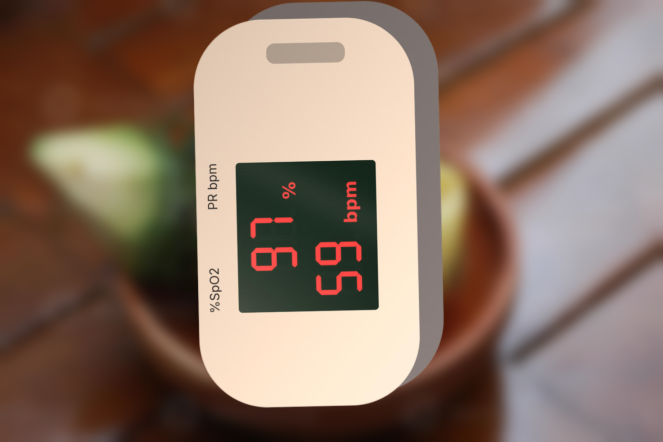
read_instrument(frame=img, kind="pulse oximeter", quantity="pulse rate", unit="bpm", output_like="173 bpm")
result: 59 bpm
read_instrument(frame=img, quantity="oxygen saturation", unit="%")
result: 97 %
